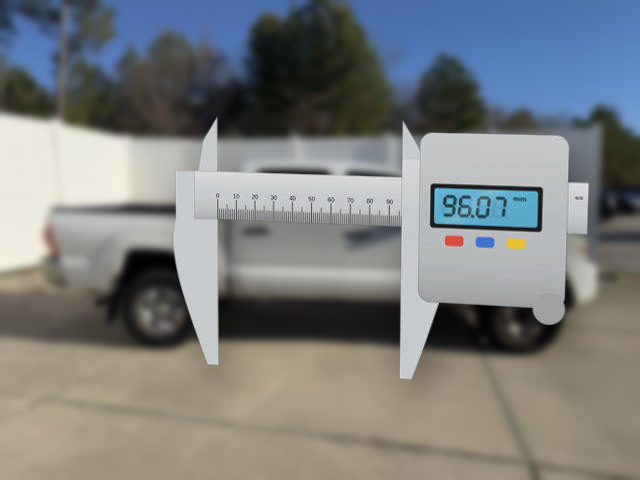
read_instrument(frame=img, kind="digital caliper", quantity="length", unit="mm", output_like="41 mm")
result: 96.07 mm
